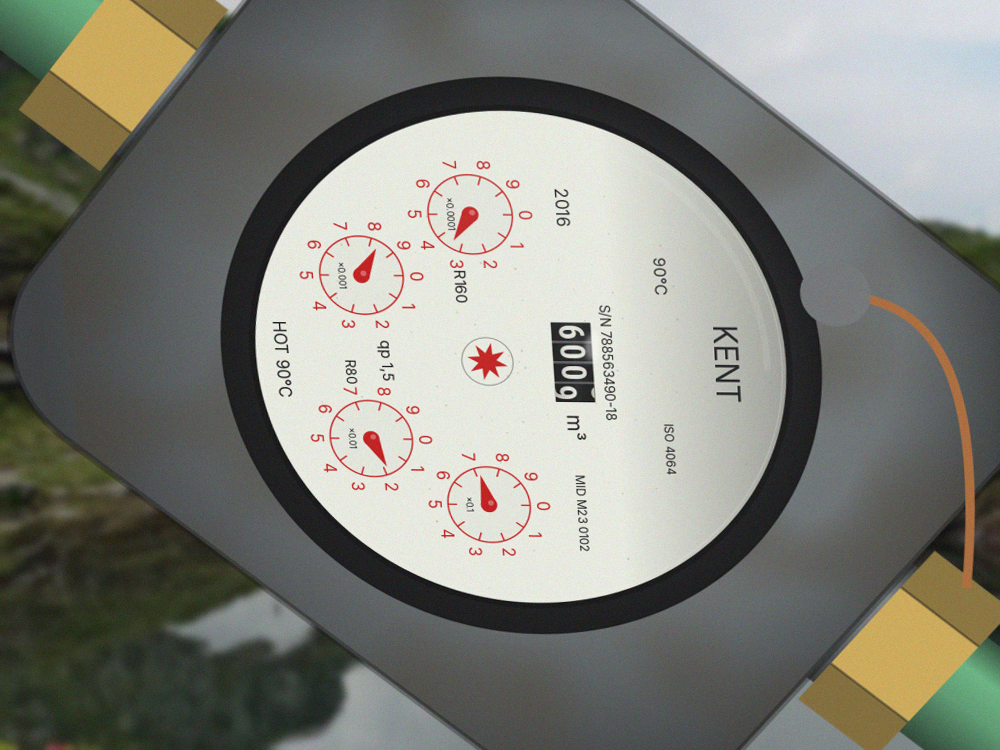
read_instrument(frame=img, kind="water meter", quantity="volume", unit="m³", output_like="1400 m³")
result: 6008.7183 m³
